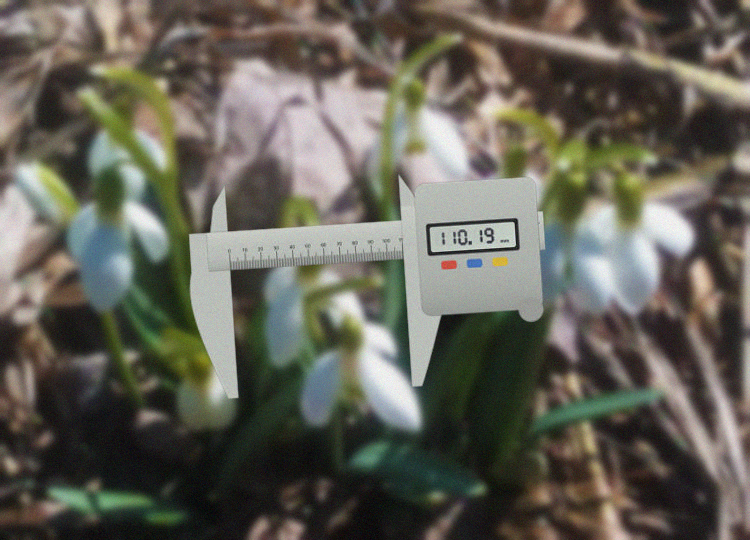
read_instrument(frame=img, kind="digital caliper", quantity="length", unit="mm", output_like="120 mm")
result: 110.19 mm
